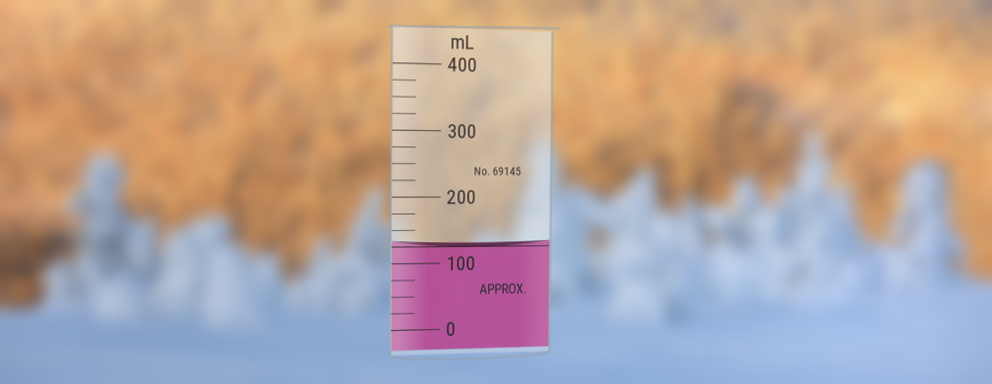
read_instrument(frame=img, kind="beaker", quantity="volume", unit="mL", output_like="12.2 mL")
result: 125 mL
